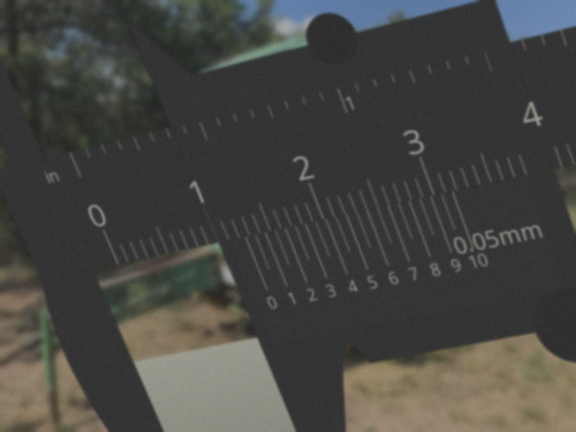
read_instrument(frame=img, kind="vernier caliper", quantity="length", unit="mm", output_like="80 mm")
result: 12.6 mm
